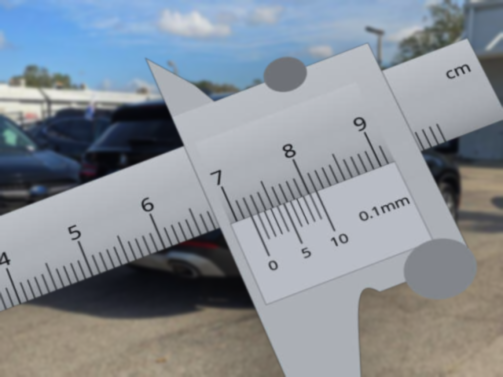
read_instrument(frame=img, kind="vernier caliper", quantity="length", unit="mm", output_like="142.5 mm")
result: 72.0 mm
